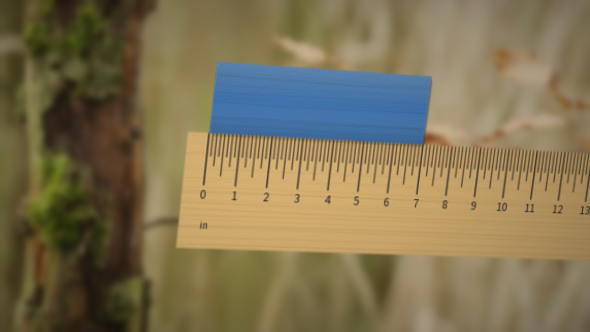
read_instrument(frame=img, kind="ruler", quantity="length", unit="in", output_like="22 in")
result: 7 in
